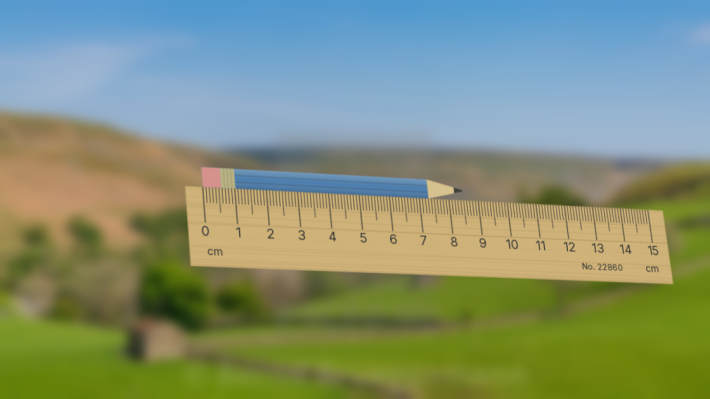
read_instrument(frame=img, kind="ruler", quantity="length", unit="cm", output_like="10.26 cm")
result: 8.5 cm
